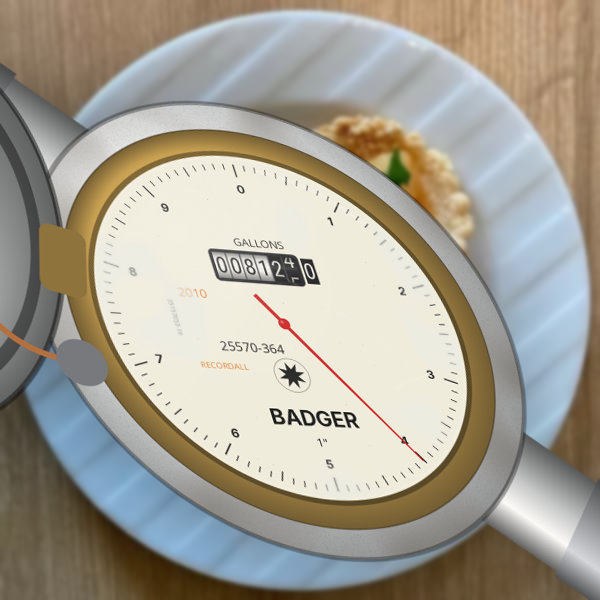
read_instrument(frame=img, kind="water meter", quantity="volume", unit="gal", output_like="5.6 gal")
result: 81244.0 gal
